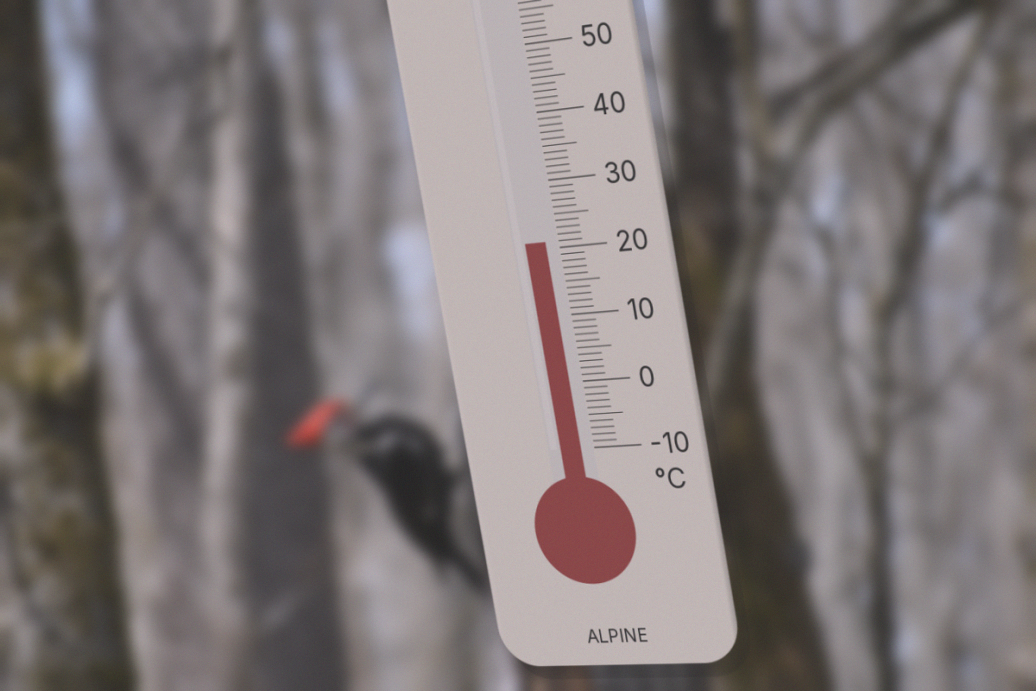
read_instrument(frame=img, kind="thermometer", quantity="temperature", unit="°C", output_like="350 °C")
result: 21 °C
